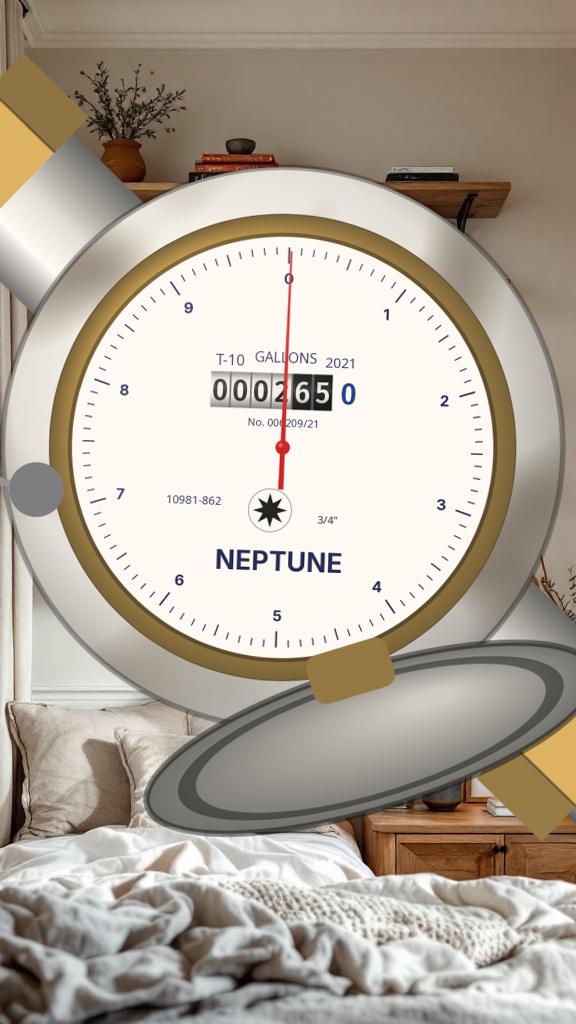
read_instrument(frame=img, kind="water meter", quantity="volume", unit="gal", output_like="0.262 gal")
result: 2650.0 gal
